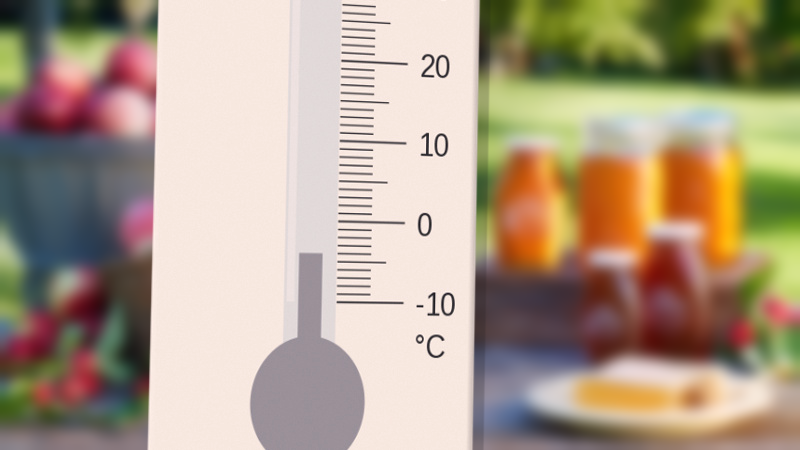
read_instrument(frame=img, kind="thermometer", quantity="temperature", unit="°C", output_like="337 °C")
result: -4 °C
